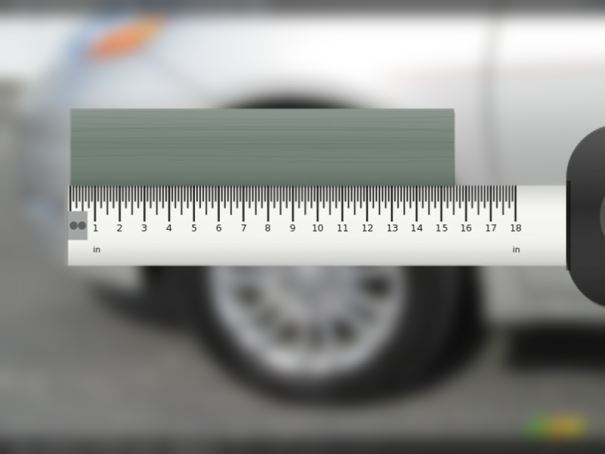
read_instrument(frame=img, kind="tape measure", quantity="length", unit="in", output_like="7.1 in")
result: 15.5 in
